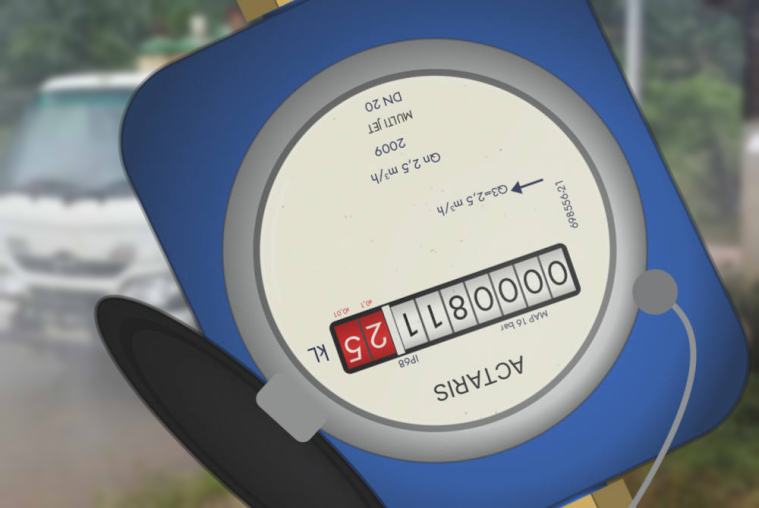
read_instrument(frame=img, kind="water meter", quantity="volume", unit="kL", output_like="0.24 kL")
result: 811.25 kL
